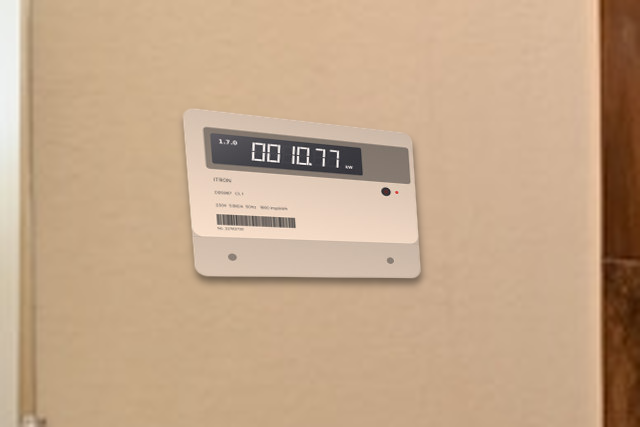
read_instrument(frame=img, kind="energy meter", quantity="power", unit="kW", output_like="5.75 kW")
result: 10.77 kW
